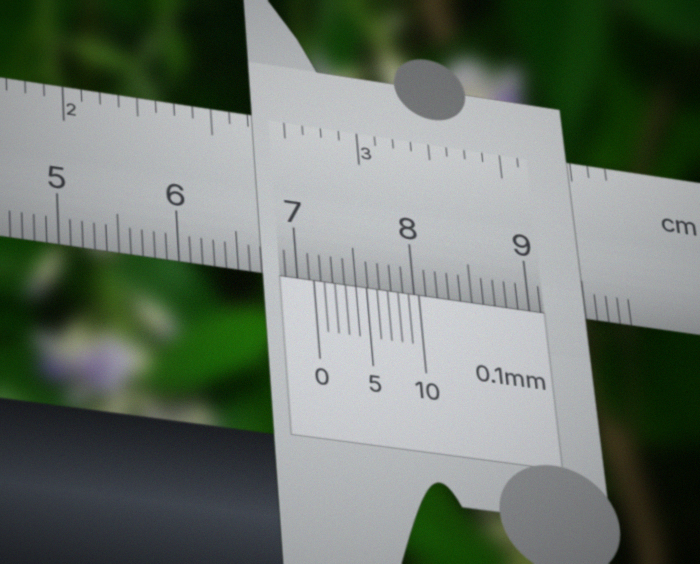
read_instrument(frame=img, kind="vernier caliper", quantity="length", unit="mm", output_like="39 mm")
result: 71.4 mm
